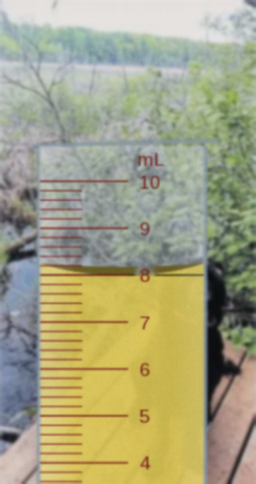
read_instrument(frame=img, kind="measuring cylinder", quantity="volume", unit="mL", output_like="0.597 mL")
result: 8 mL
